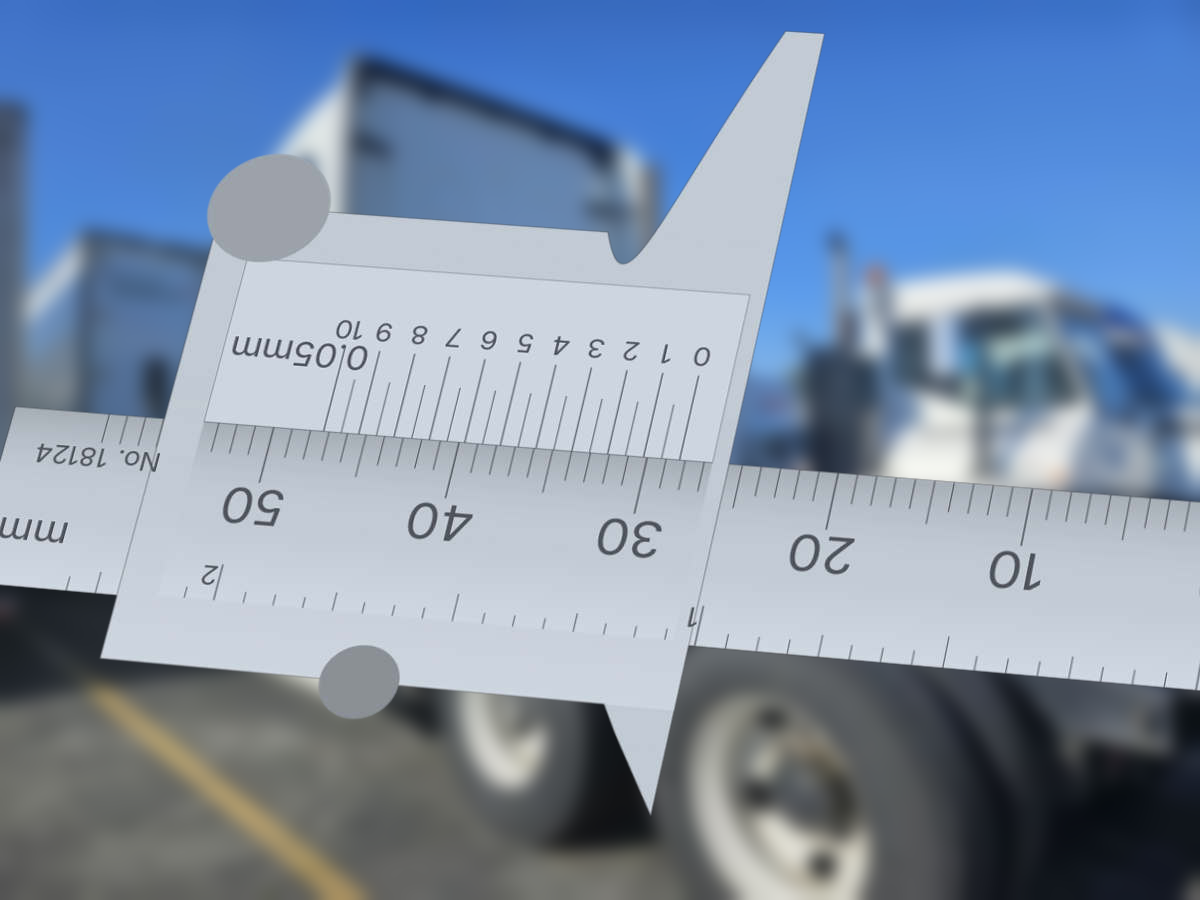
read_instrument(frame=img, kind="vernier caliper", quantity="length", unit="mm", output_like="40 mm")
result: 28.3 mm
